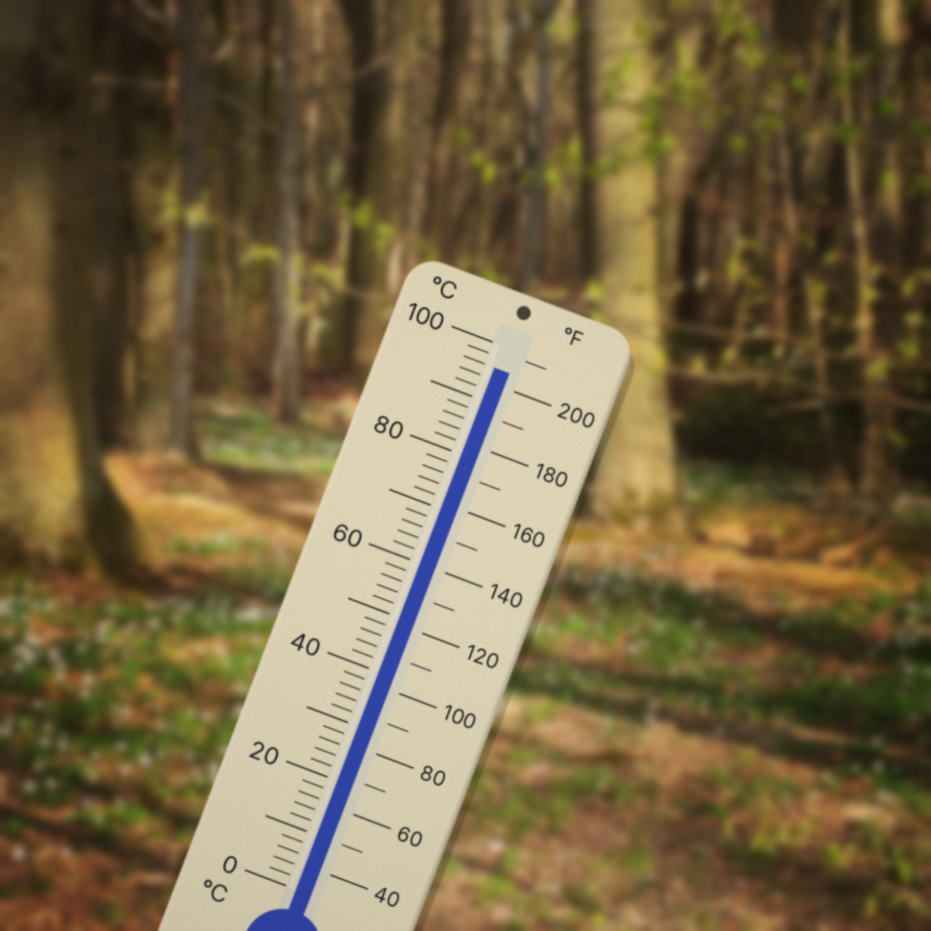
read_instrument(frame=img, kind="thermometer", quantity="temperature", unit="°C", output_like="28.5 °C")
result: 96 °C
